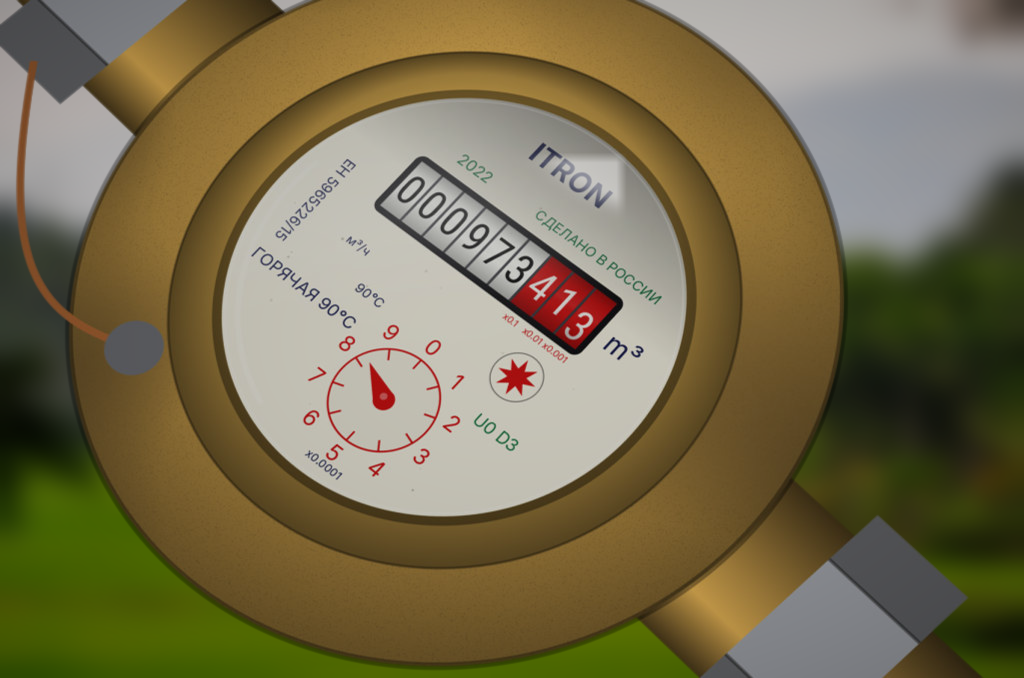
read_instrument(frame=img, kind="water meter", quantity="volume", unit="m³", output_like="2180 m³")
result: 973.4128 m³
